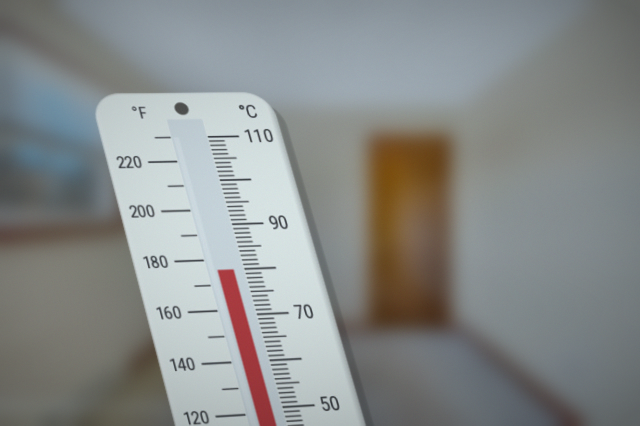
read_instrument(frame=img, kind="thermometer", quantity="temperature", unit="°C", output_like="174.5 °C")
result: 80 °C
